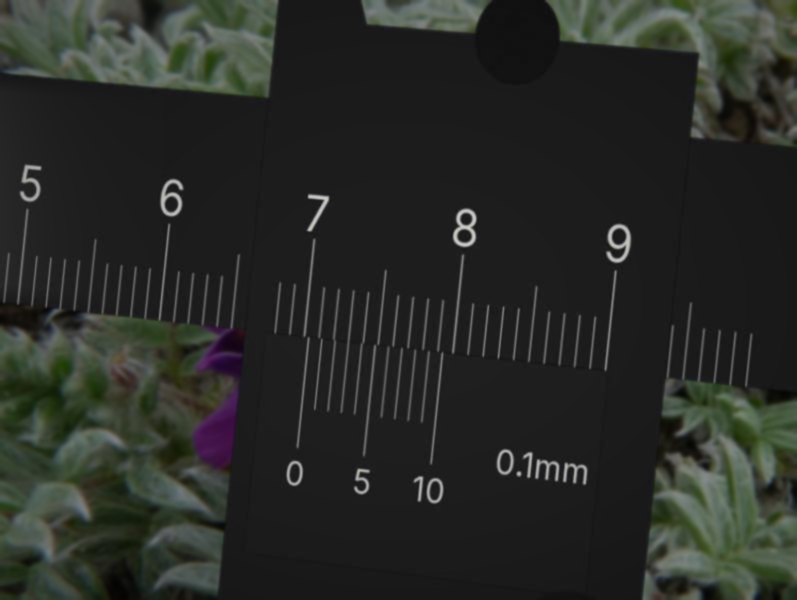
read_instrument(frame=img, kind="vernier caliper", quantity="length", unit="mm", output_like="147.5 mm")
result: 70.3 mm
